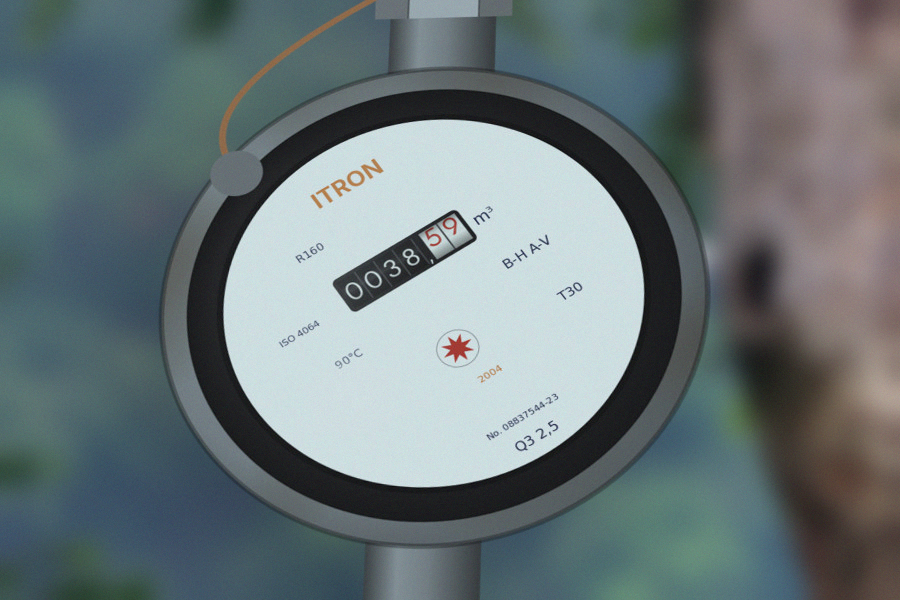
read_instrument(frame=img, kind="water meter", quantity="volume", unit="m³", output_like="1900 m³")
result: 38.59 m³
